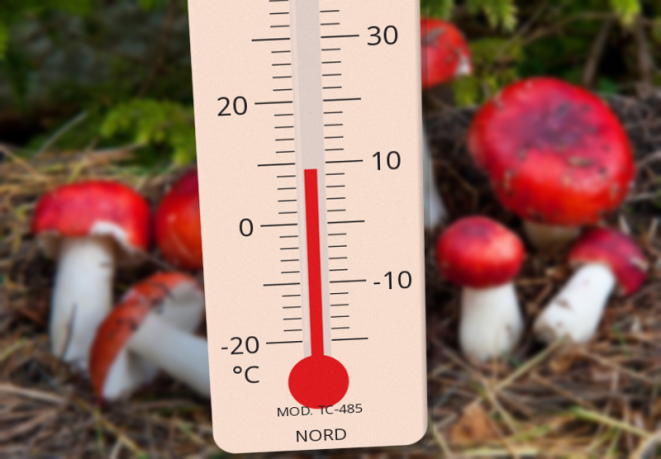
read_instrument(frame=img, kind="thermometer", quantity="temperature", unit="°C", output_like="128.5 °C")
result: 9 °C
